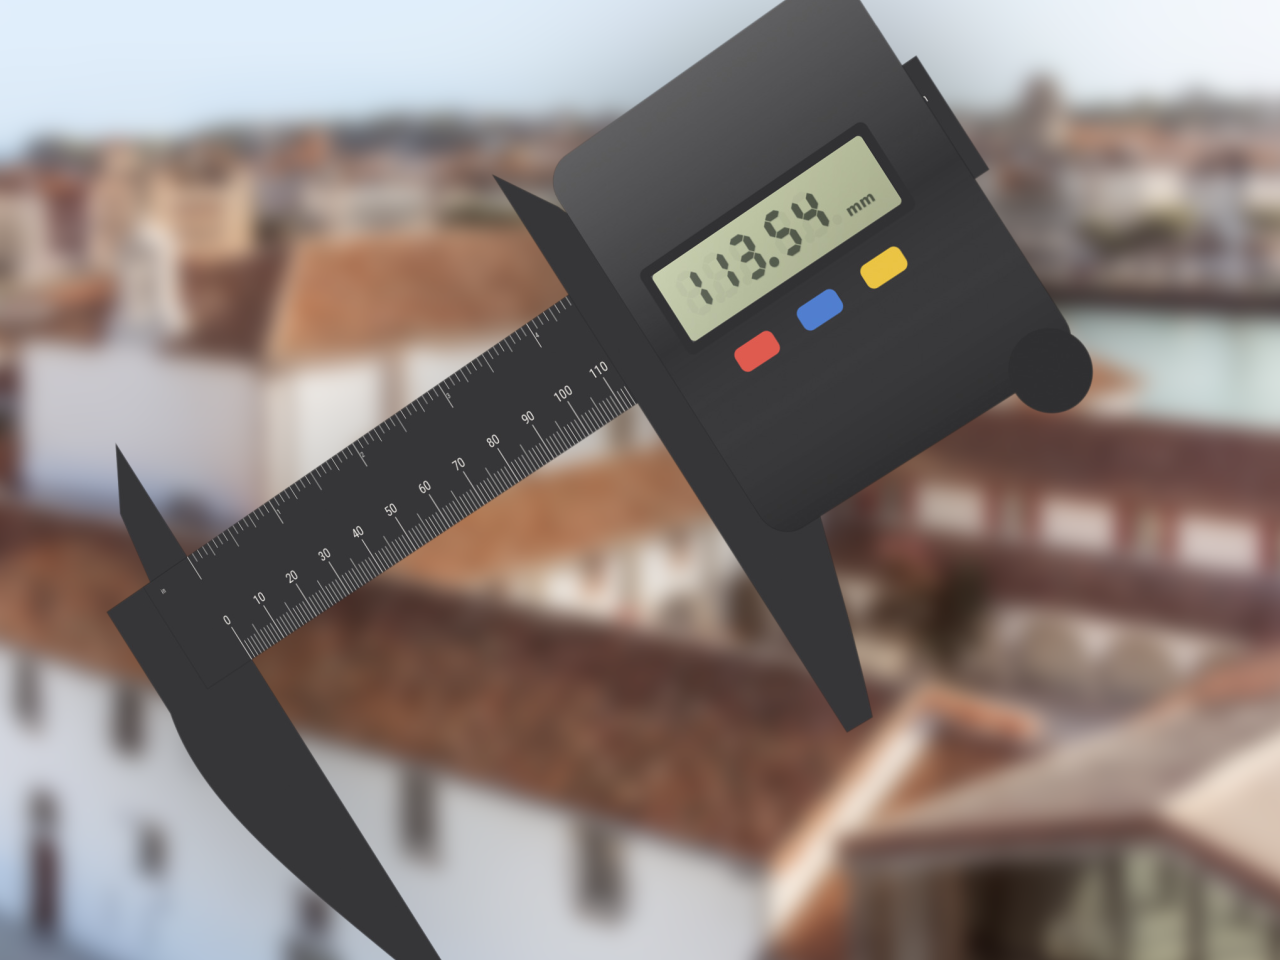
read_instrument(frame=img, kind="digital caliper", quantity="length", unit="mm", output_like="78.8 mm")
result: 113.54 mm
